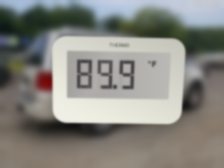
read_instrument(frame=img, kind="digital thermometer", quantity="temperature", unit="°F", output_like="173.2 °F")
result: 89.9 °F
